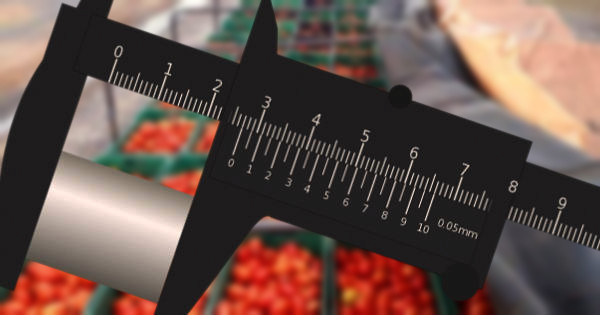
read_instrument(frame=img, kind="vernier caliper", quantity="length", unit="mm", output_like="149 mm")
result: 27.0 mm
